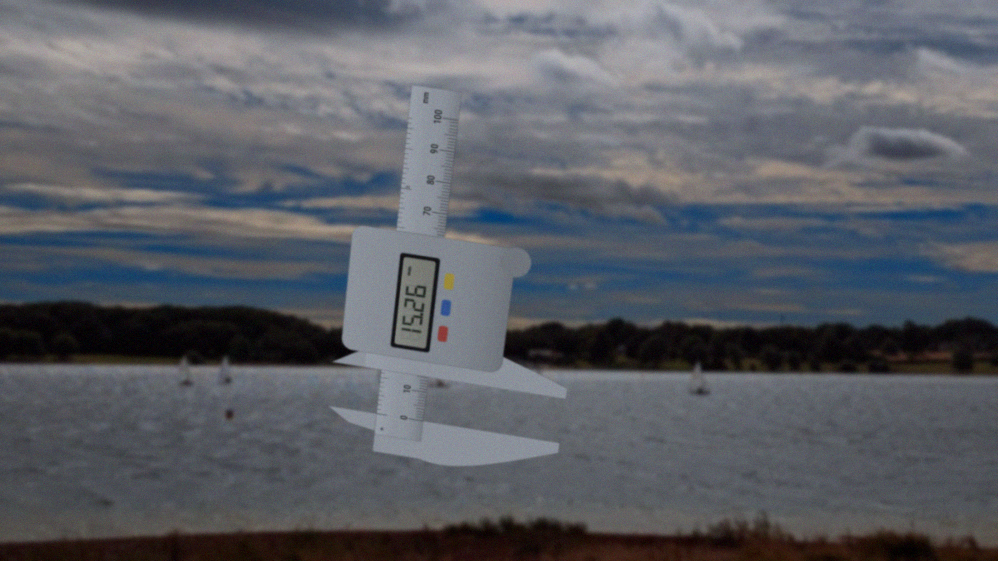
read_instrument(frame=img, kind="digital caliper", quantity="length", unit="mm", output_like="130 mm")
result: 15.26 mm
